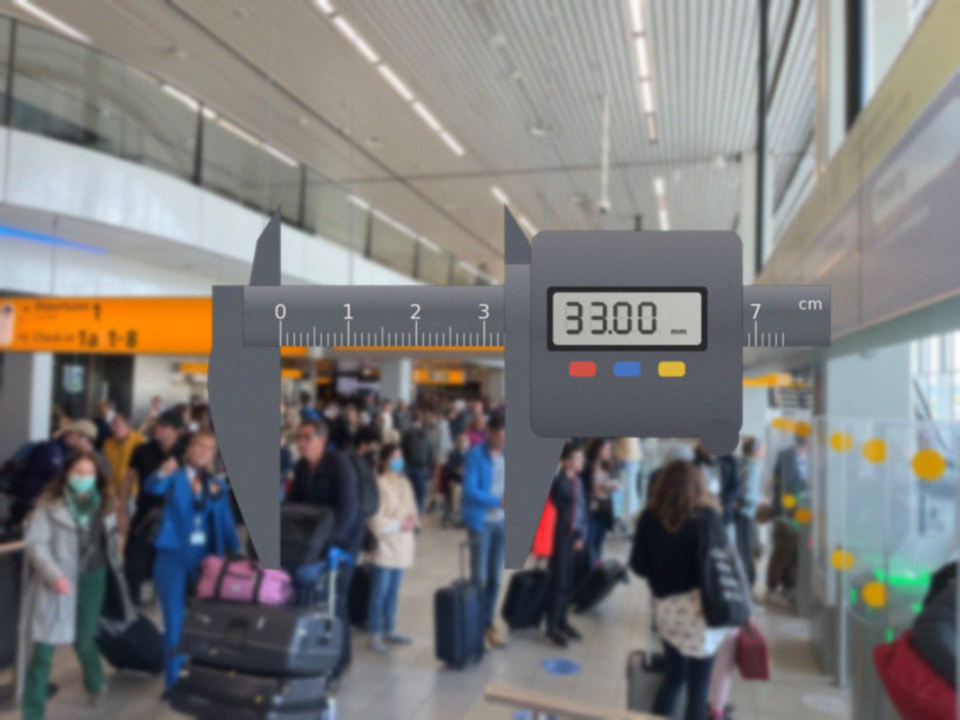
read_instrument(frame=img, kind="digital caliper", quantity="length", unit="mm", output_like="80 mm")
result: 33.00 mm
